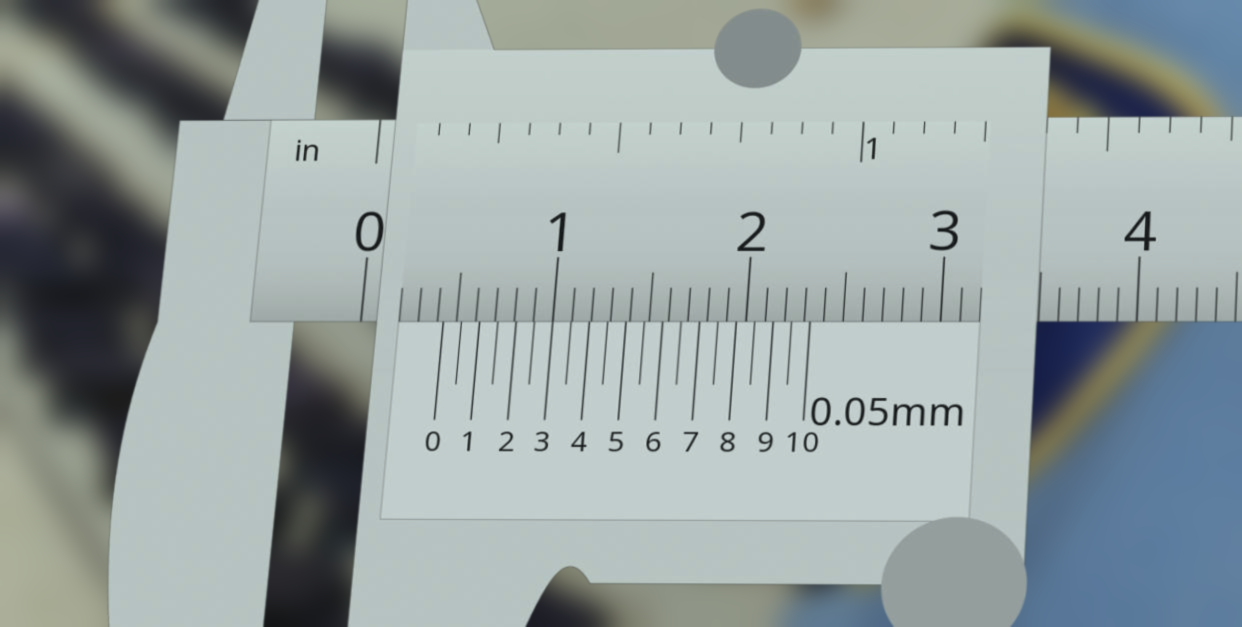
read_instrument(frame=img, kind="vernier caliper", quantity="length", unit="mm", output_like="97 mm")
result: 4.3 mm
